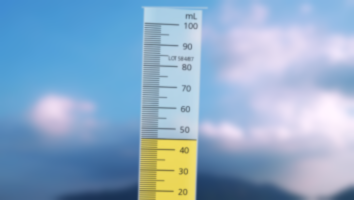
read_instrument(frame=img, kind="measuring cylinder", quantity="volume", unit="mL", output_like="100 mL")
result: 45 mL
